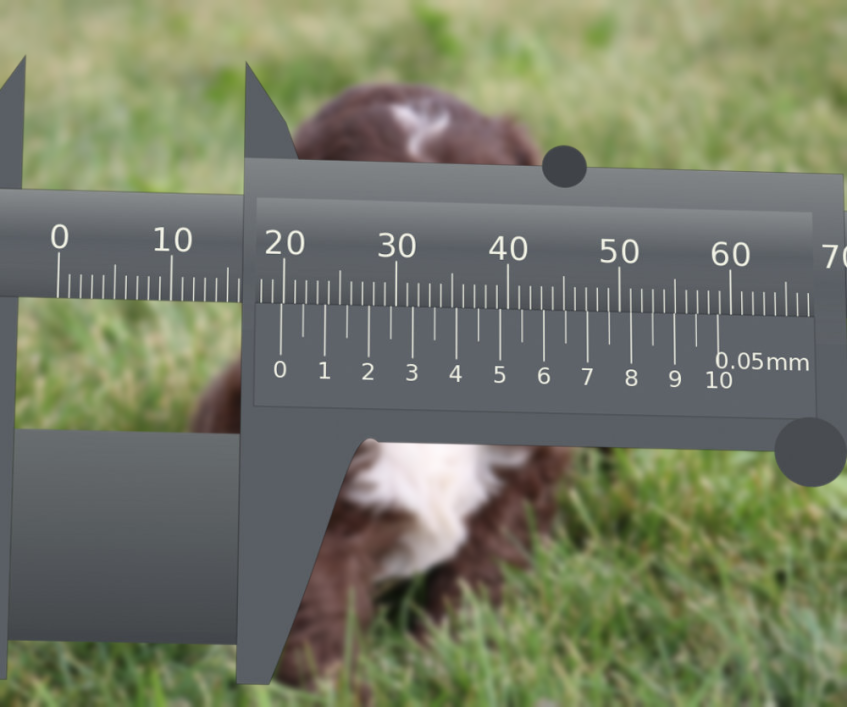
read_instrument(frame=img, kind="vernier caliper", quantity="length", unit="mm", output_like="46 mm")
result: 19.8 mm
